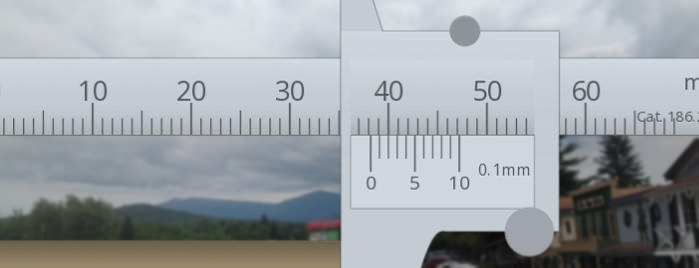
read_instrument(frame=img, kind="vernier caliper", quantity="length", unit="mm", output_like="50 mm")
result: 38.2 mm
